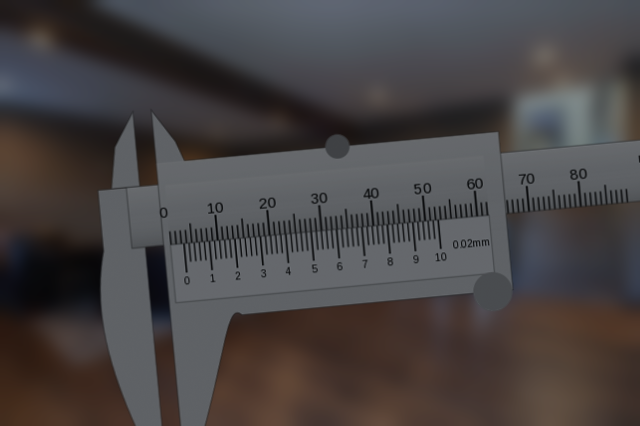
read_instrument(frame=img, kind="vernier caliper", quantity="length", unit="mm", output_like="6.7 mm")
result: 3.5 mm
